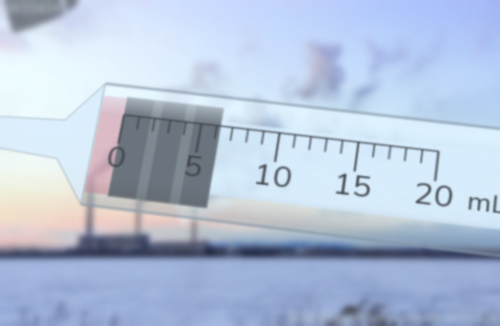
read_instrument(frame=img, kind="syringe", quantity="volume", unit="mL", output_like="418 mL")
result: 0 mL
